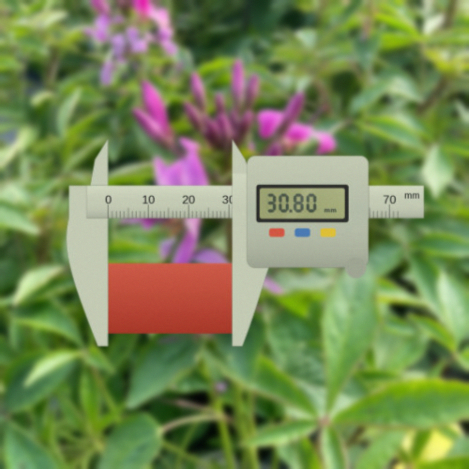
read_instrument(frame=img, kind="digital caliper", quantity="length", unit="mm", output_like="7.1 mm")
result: 30.80 mm
